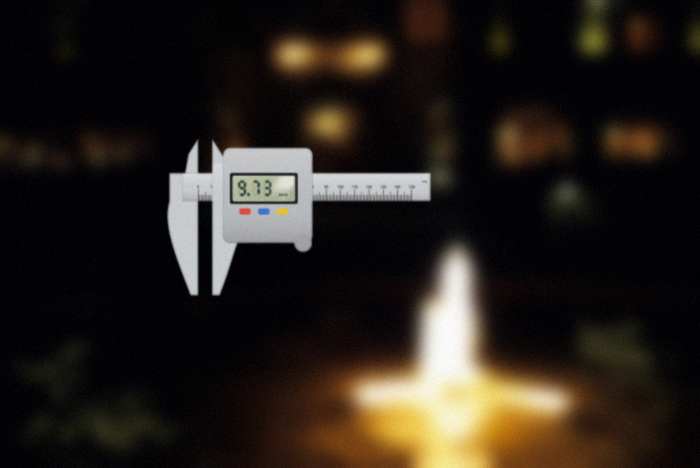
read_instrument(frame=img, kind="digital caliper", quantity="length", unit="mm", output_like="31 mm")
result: 9.73 mm
